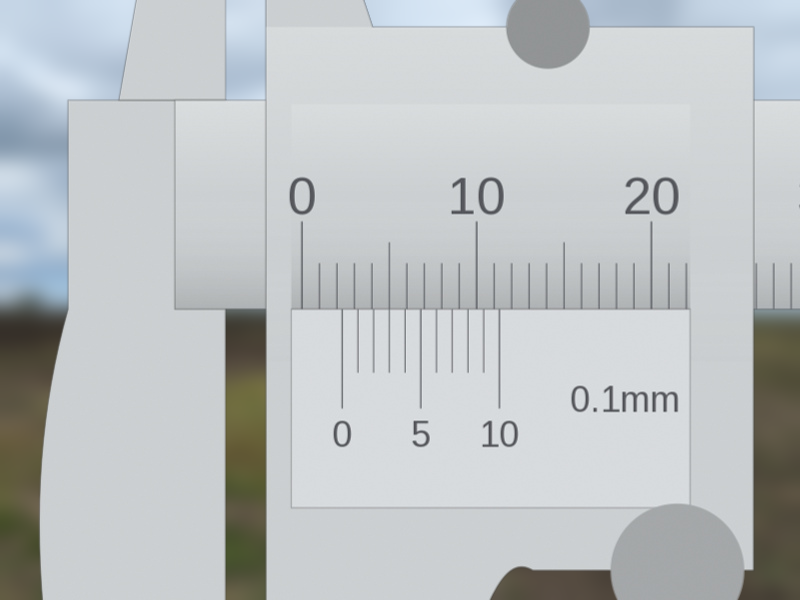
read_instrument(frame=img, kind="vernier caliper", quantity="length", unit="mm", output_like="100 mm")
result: 2.3 mm
